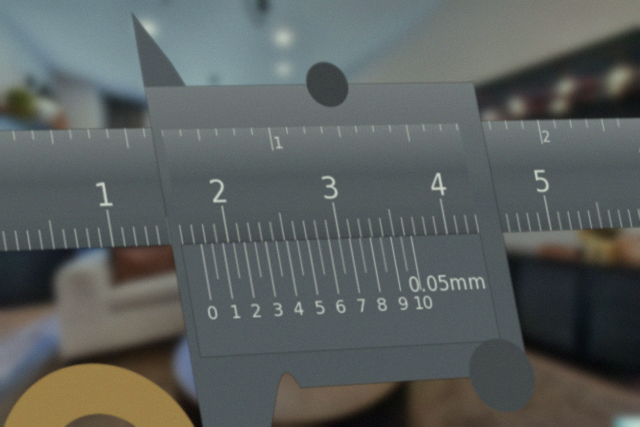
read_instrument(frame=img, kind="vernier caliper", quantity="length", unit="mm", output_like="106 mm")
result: 17.6 mm
